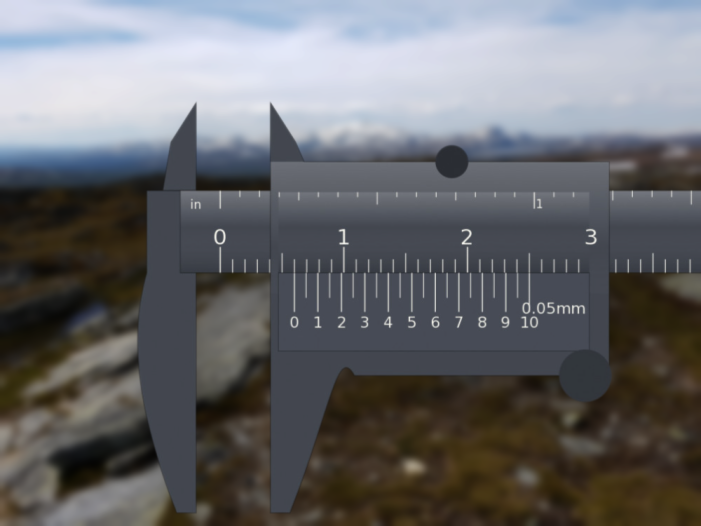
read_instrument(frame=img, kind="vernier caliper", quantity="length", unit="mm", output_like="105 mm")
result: 6.0 mm
